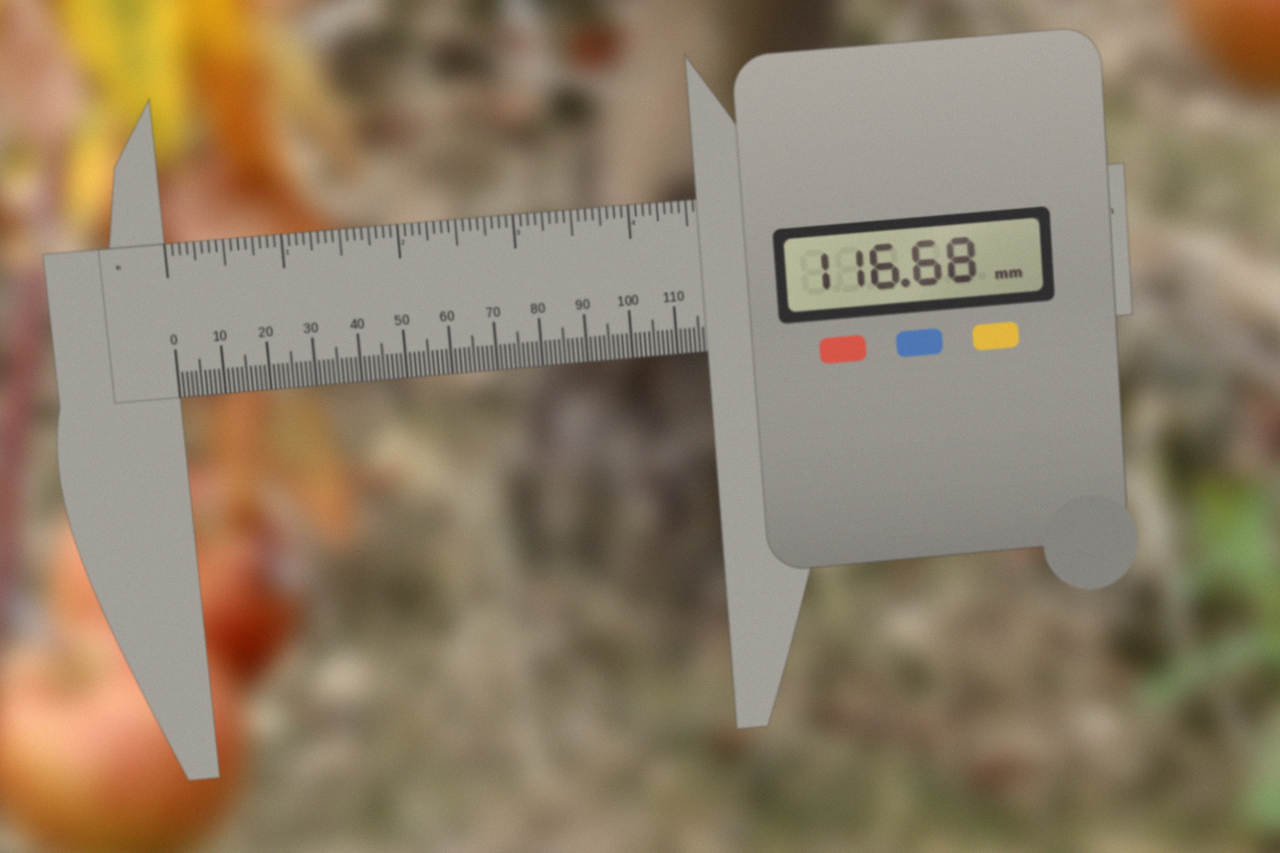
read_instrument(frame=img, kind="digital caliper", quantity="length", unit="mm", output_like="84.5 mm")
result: 116.68 mm
